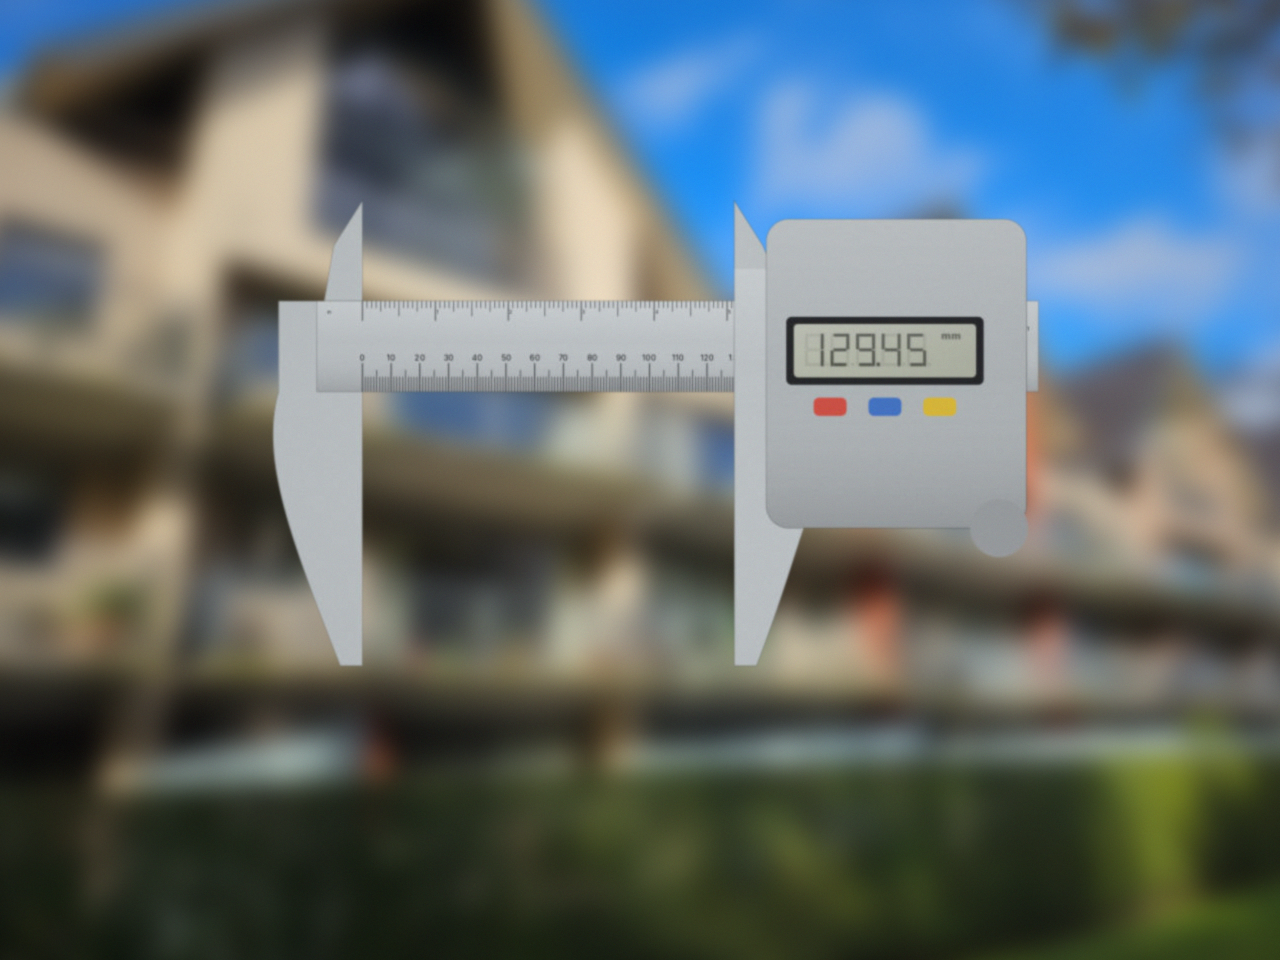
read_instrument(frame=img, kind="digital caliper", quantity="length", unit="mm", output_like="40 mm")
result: 129.45 mm
